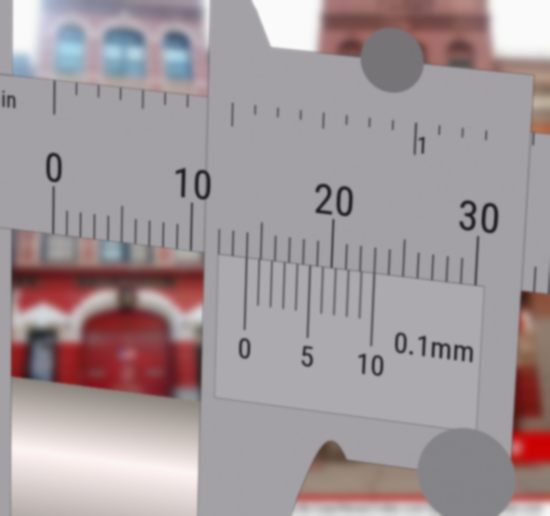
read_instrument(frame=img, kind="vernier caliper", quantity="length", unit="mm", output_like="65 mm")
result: 14.0 mm
